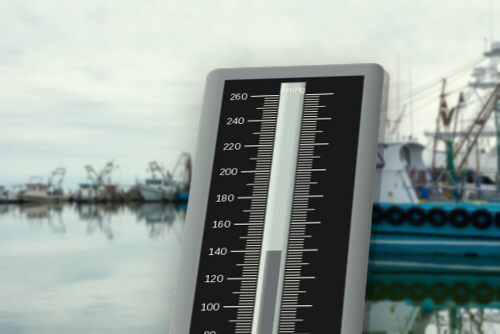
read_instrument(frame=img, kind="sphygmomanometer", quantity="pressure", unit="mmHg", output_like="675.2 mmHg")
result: 140 mmHg
